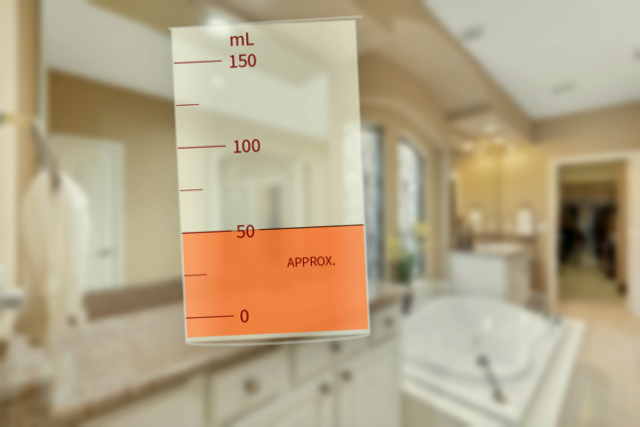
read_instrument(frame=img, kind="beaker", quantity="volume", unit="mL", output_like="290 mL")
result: 50 mL
